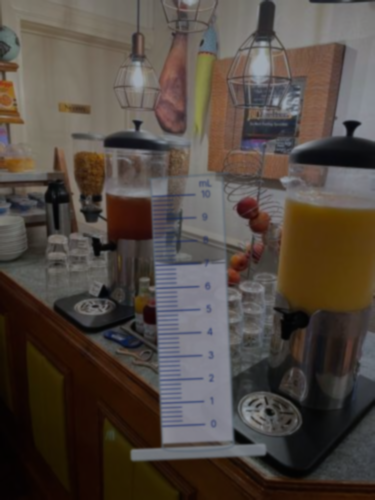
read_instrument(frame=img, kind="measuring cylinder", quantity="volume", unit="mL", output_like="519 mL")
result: 7 mL
